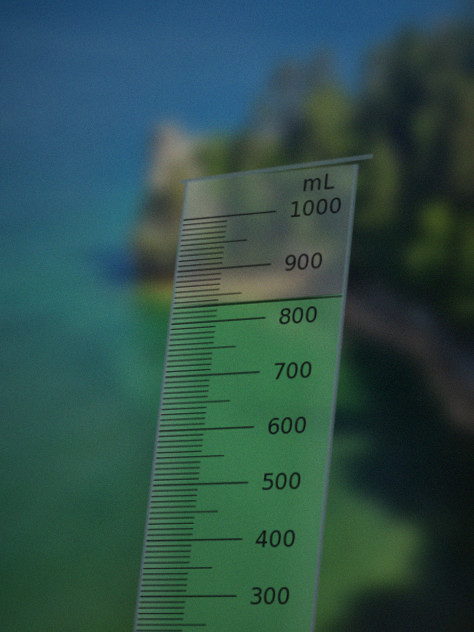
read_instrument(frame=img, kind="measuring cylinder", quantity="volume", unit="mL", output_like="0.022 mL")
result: 830 mL
